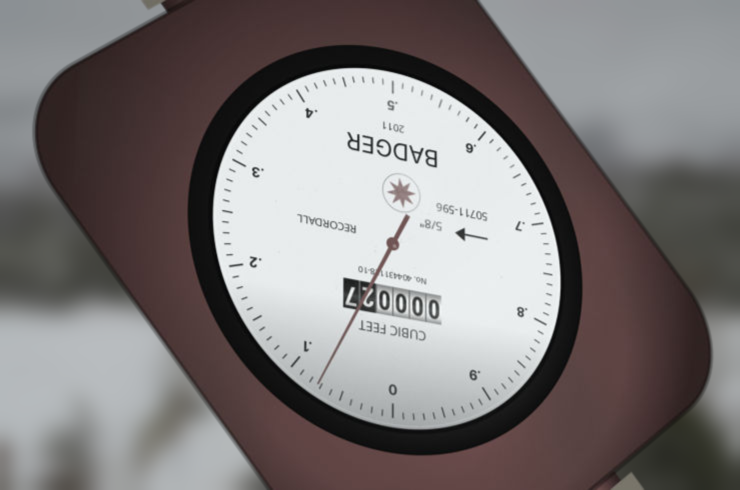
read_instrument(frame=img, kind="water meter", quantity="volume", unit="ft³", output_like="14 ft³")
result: 27.07 ft³
